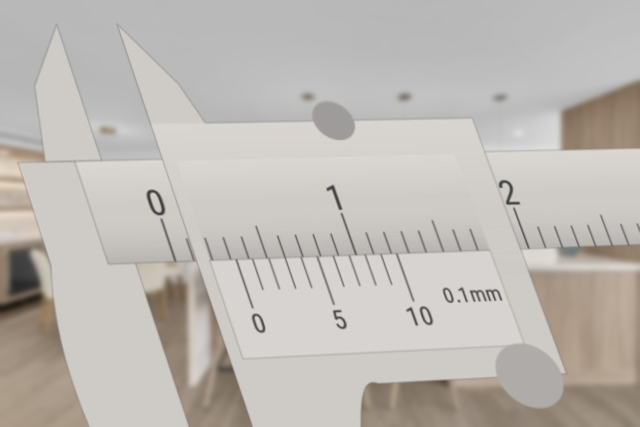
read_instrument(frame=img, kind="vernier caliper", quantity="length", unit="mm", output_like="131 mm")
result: 3.3 mm
